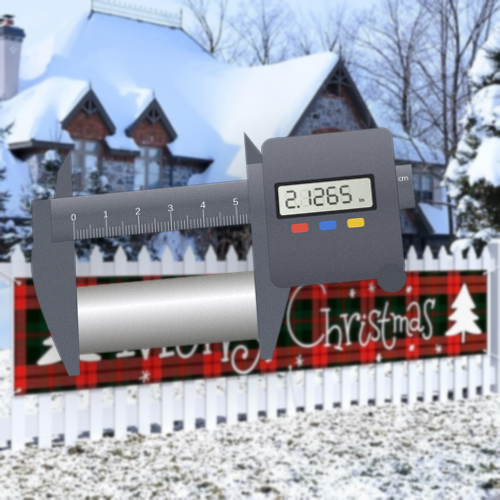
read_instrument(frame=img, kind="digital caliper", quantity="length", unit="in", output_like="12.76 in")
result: 2.1265 in
